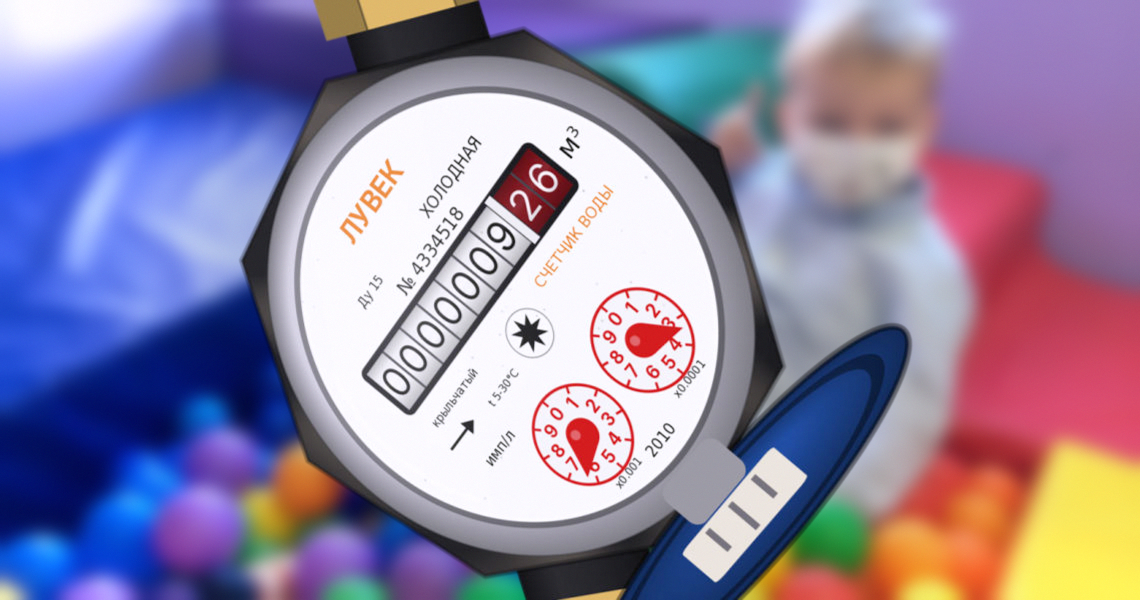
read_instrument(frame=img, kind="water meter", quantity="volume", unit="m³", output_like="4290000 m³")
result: 9.2663 m³
